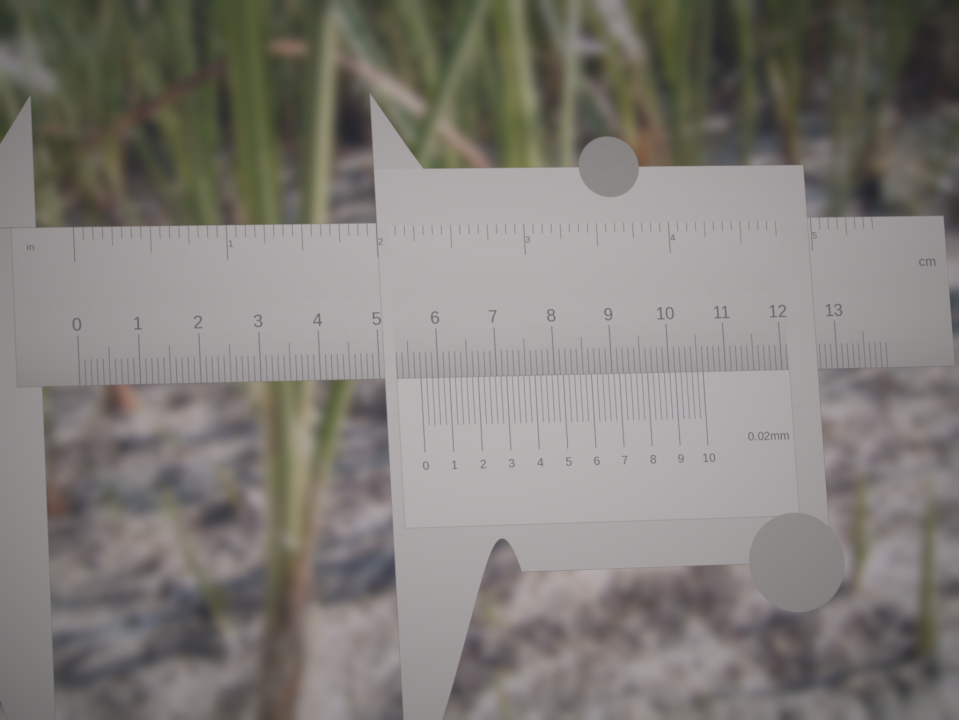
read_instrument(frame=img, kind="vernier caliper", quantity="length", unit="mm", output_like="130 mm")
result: 57.0 mm
